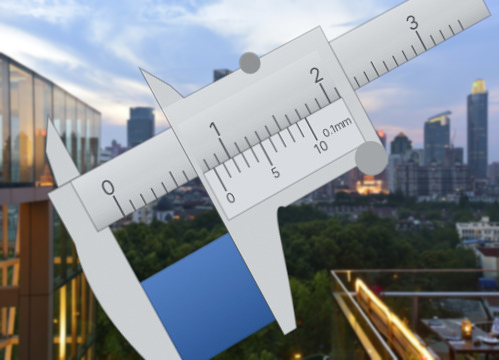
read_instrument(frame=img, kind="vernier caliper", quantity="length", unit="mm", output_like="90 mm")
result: 8.4 mm
